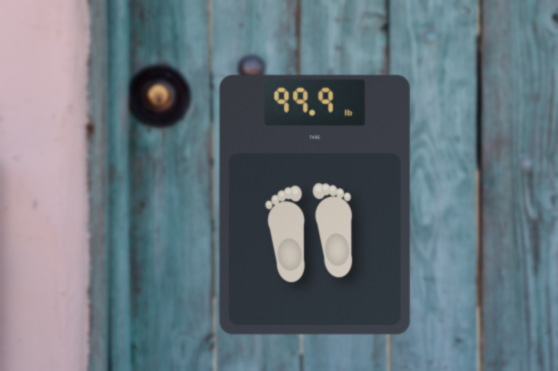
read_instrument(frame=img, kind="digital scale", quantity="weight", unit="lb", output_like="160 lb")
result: 99.9 lb
